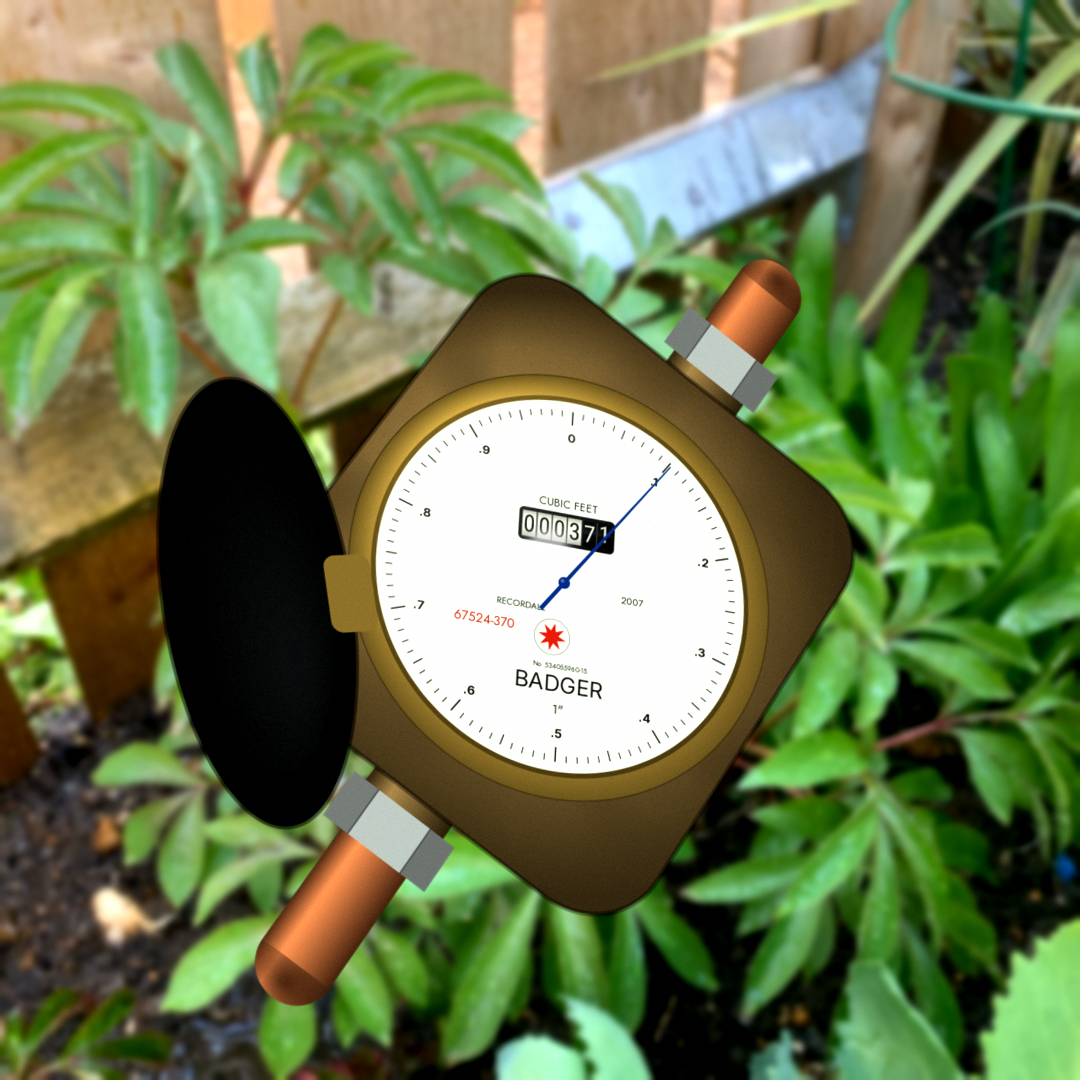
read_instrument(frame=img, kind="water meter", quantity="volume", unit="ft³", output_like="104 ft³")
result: 371.10 ft³
